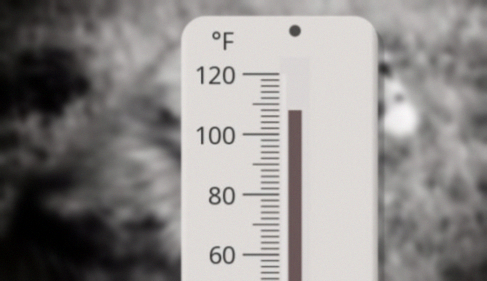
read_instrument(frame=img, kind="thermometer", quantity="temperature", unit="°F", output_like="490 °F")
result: 108 °F
